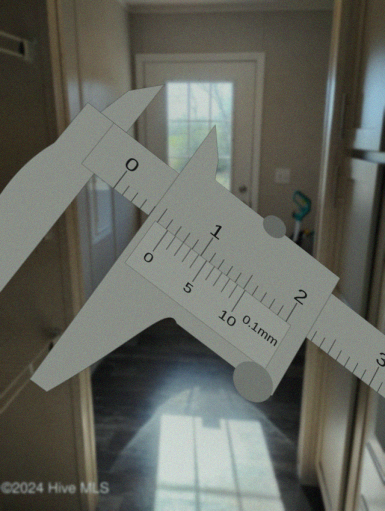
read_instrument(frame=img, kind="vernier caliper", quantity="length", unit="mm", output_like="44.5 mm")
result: 6.2 mm
